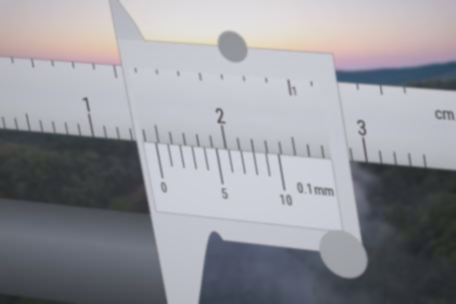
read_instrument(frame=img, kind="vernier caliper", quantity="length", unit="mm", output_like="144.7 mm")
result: 14.8 mm
